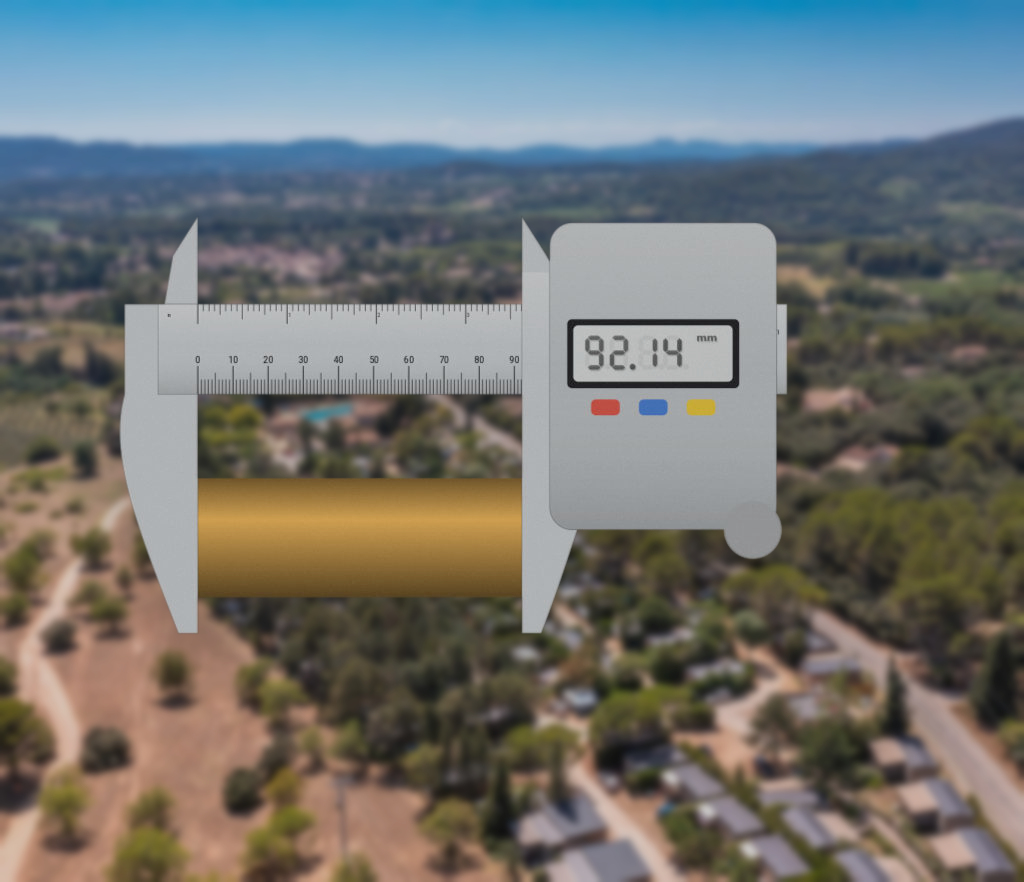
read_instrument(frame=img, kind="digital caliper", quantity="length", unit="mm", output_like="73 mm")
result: 92.14 mm
